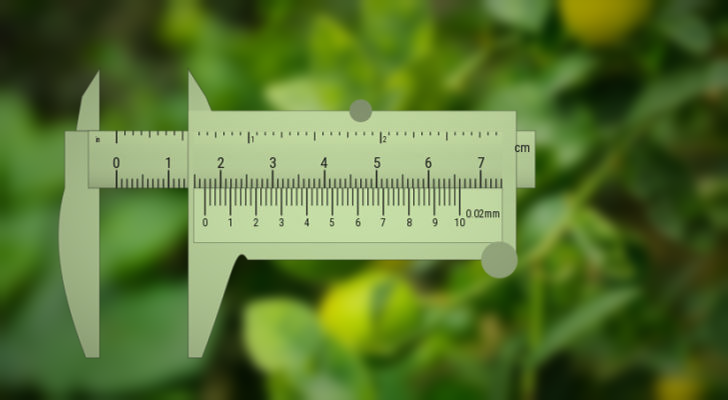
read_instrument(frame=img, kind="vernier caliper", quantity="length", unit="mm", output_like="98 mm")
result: 17.0 mm
